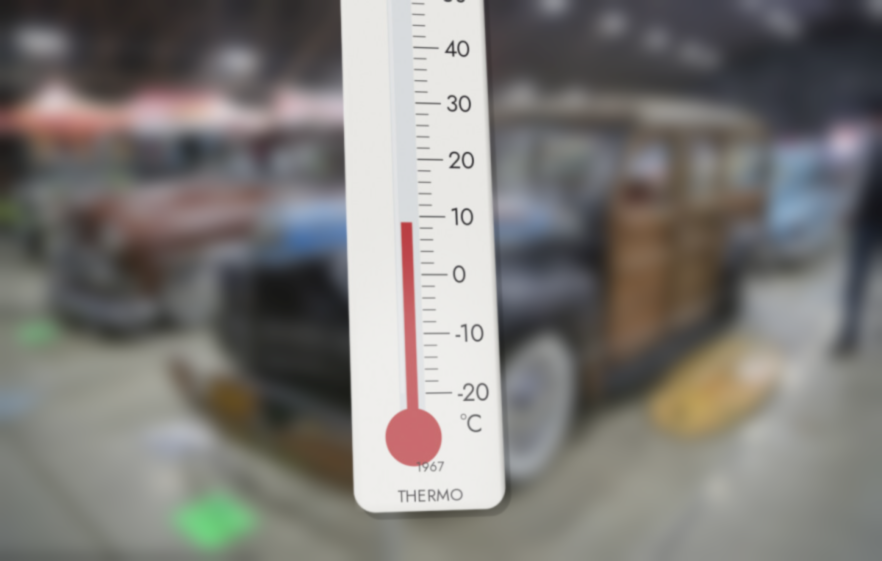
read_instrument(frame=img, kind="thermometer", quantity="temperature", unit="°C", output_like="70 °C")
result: 9 °C
